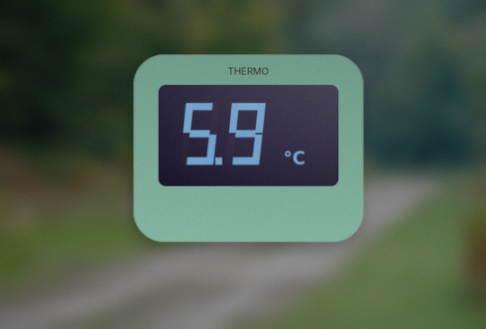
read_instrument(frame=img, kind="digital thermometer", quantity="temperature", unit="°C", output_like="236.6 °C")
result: 5.9 °C
